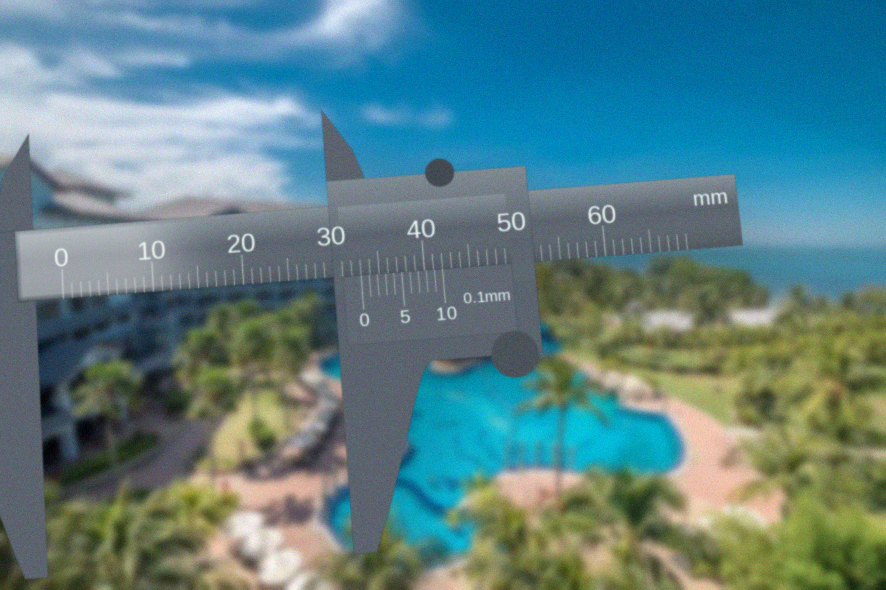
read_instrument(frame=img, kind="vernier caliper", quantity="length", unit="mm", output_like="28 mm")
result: 33.0 mm
